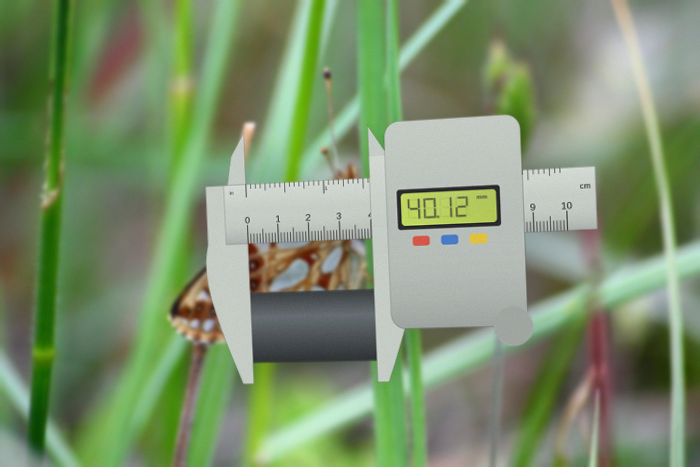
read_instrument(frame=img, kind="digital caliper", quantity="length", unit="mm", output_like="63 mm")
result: 40.12 mm
